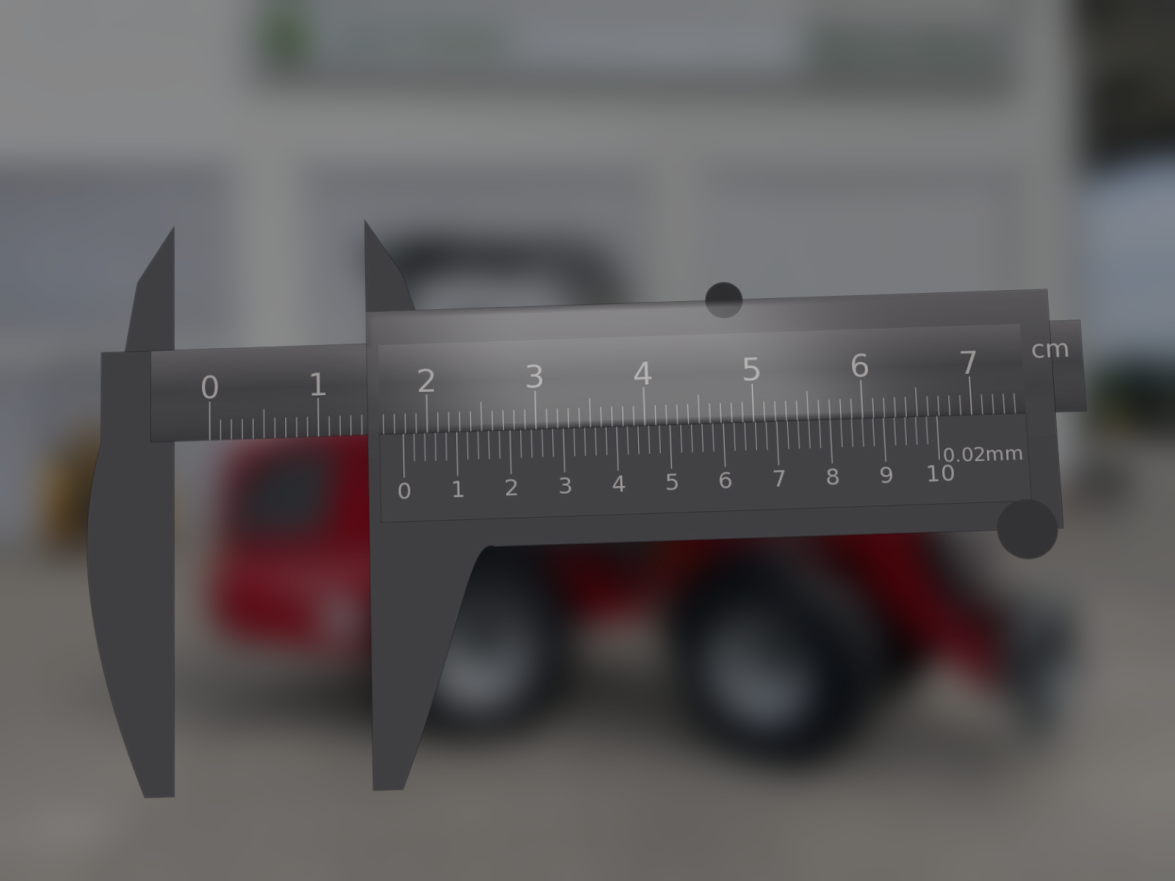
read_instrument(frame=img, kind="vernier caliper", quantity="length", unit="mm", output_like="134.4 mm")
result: 17.8 mm
